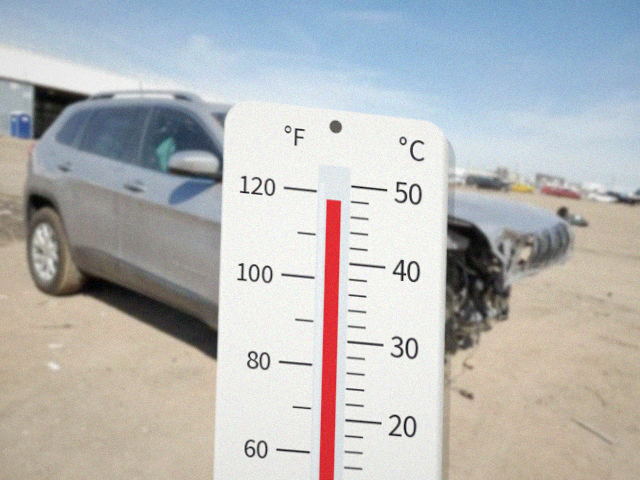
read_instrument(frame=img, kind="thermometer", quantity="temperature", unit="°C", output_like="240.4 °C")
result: 48 °C
